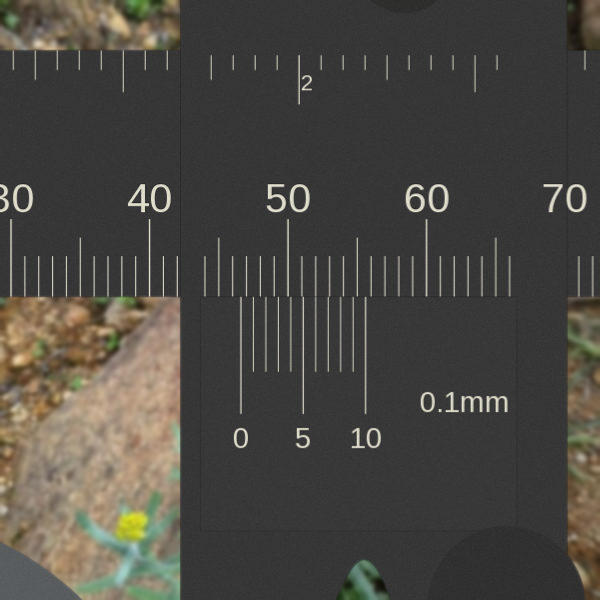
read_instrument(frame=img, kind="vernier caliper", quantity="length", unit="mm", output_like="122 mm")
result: 46.6 mm
